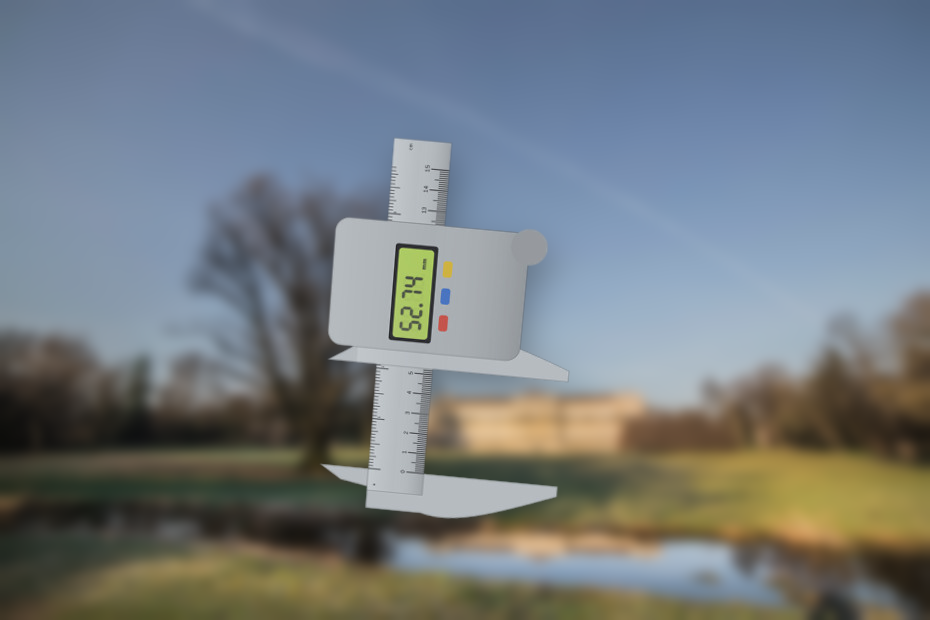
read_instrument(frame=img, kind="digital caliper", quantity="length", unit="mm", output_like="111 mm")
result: 52.74 mm
